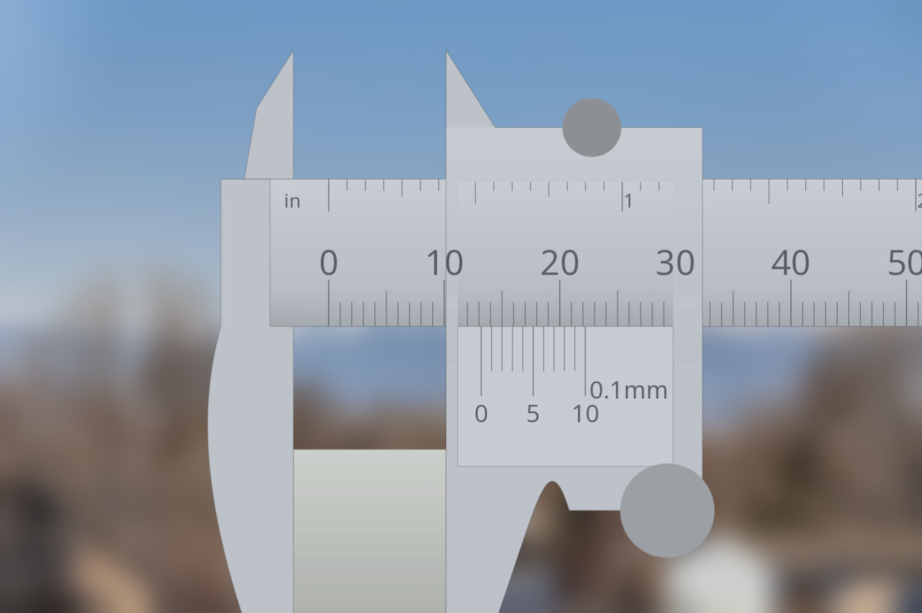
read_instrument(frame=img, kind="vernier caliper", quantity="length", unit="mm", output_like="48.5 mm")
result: 13.2 mm
